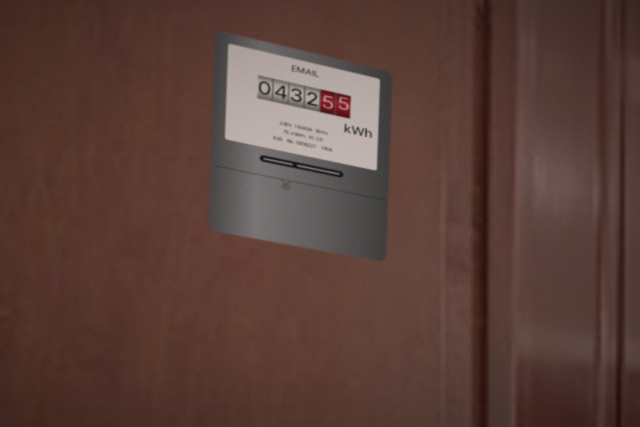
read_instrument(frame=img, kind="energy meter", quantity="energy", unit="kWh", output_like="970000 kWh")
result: 432.55 kWh
